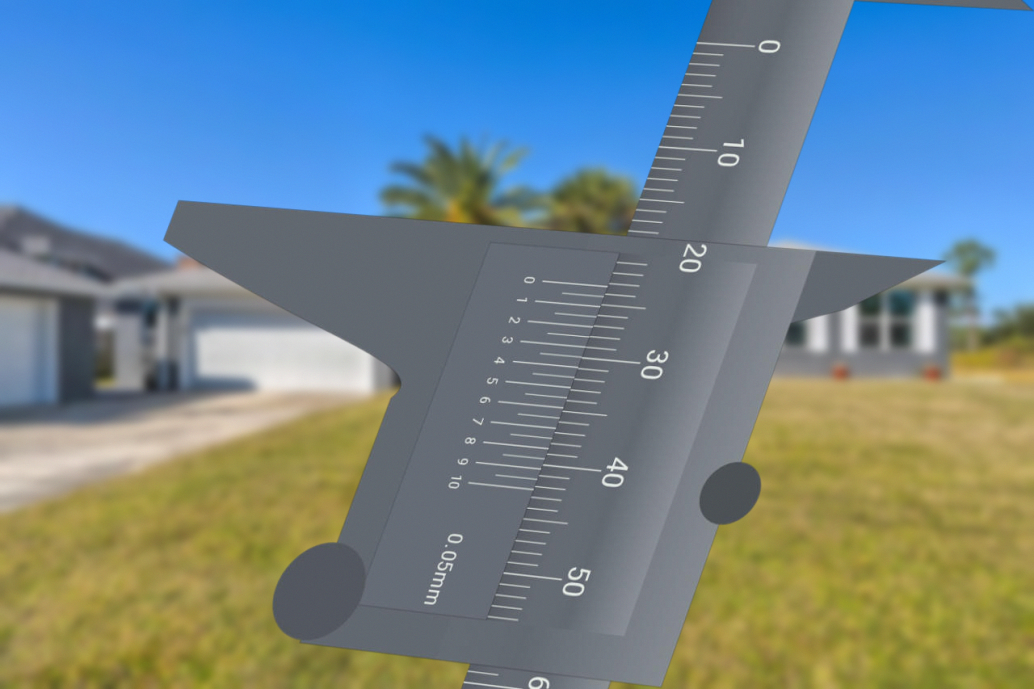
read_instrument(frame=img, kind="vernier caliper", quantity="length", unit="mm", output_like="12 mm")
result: 23.3 mm
